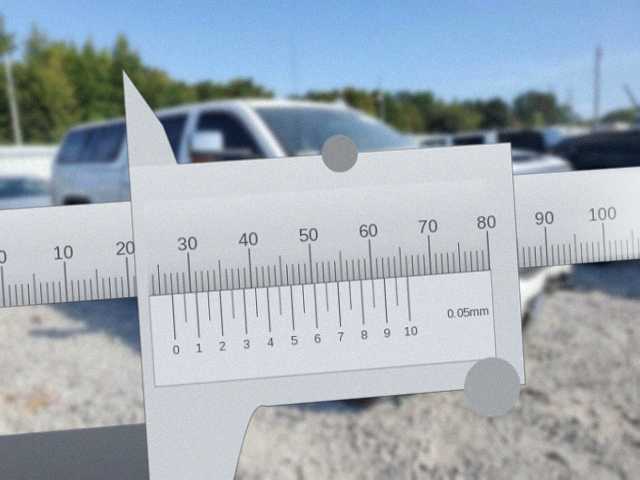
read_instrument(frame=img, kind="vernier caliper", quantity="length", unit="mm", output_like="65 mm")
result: 27.0 mm
